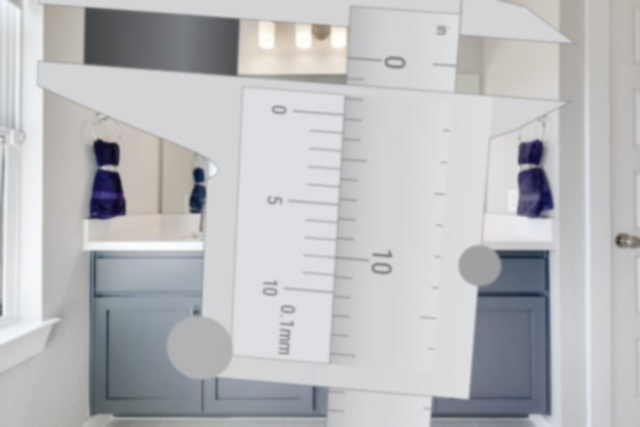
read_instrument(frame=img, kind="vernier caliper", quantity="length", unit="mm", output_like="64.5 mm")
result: 2.8 mm
